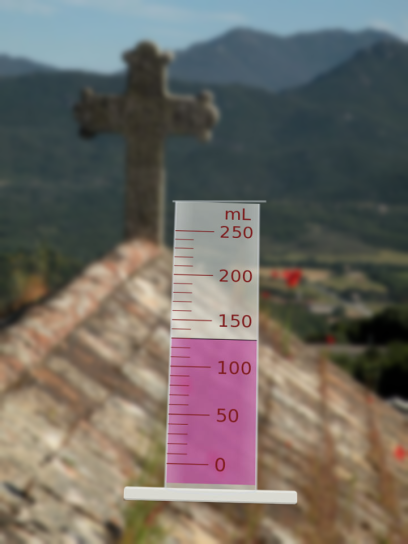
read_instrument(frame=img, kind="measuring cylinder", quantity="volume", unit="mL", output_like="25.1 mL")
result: 130 mL
